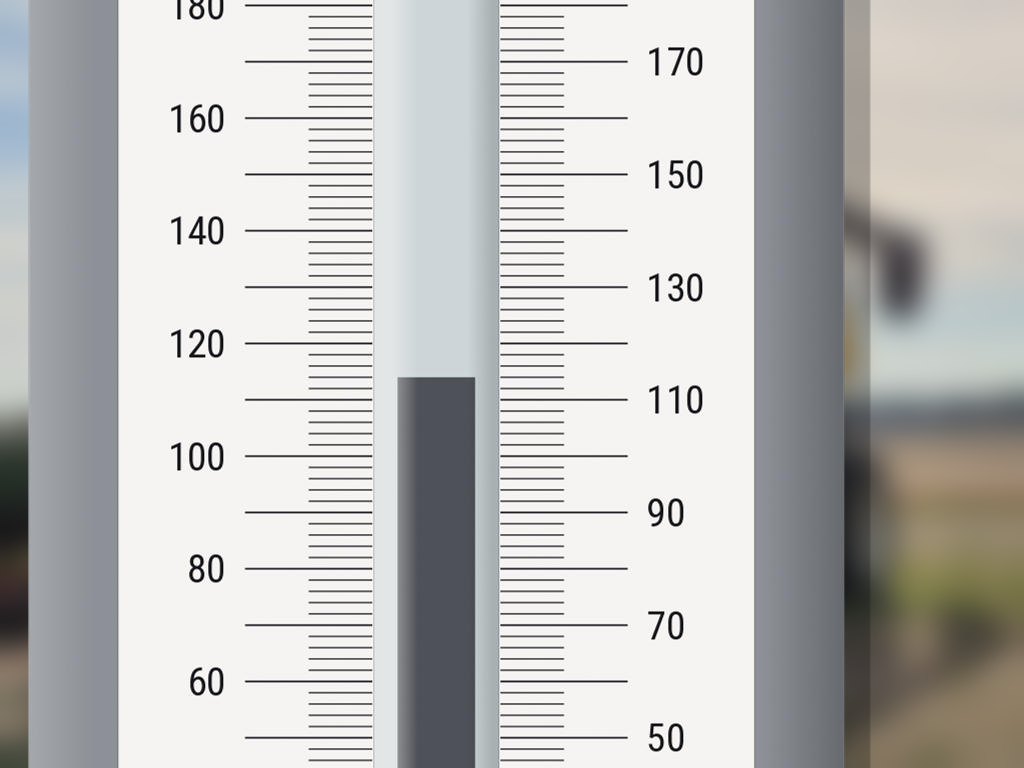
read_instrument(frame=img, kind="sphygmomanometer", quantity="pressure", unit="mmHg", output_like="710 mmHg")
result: 114 mmHg
